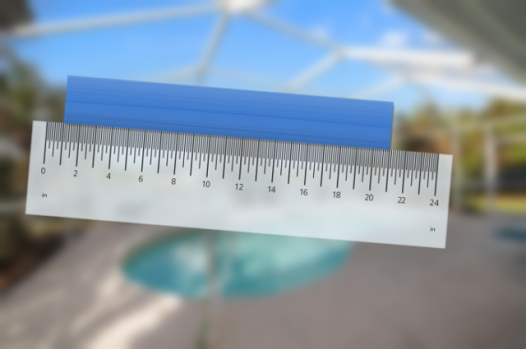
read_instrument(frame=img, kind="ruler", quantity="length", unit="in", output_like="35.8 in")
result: 20 in
